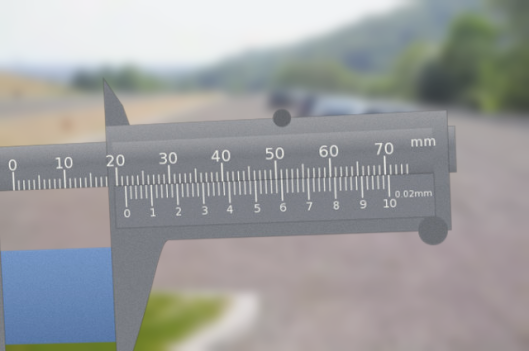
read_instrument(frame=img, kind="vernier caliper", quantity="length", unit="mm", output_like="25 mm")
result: 21.6 mm
